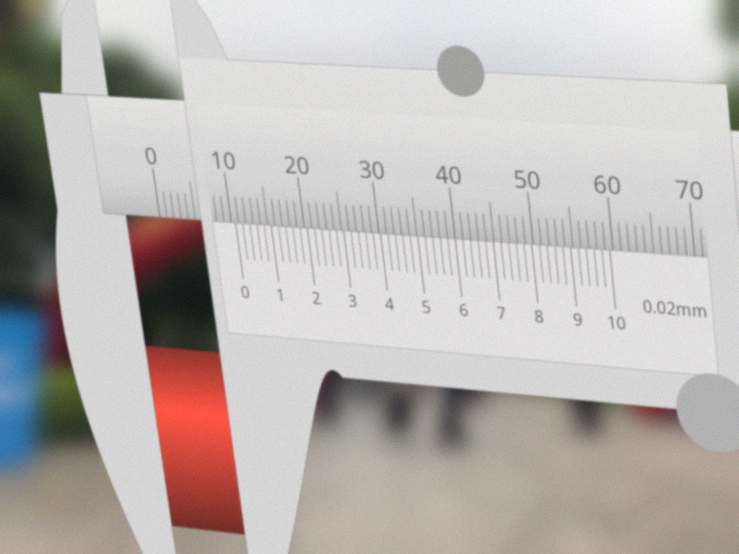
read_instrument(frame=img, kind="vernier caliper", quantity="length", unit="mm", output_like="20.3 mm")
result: 10.6 mm
